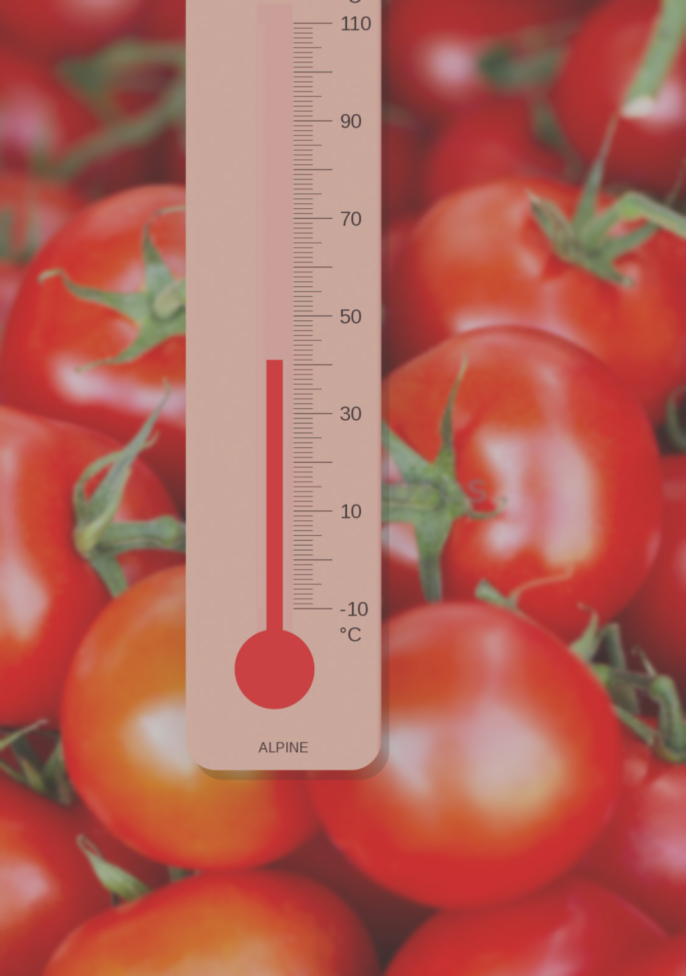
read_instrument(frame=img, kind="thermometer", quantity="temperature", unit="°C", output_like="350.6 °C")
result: 41 °C
